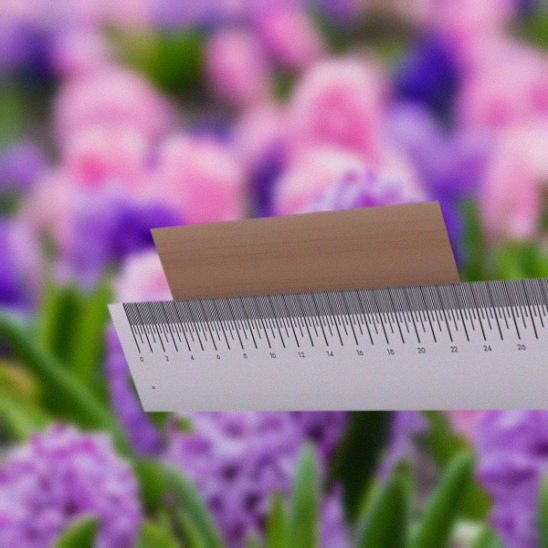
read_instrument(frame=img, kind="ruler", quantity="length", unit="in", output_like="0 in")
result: 19.5 in
